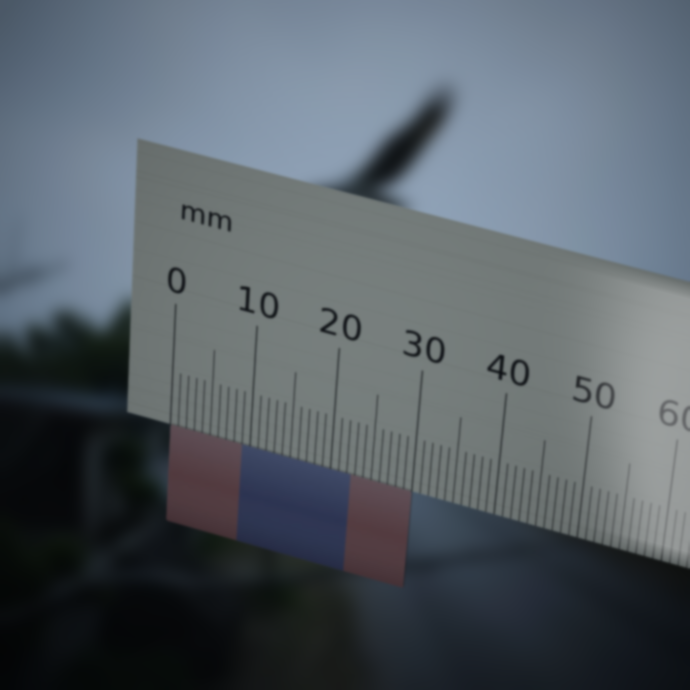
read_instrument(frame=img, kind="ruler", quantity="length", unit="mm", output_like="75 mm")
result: 30 mm
